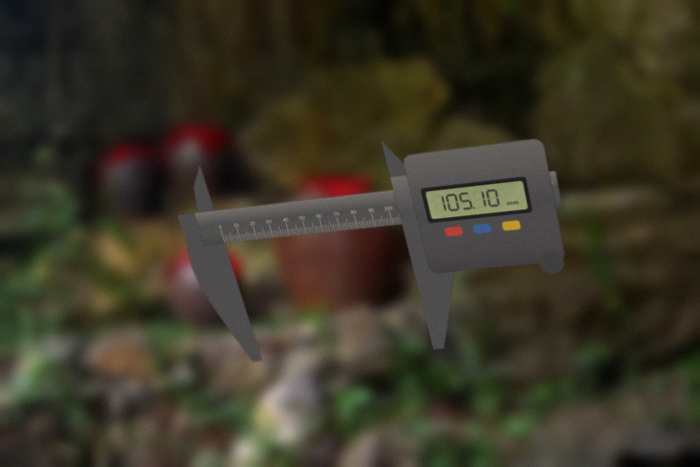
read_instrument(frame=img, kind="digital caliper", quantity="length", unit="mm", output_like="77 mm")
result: 105.10 mm
